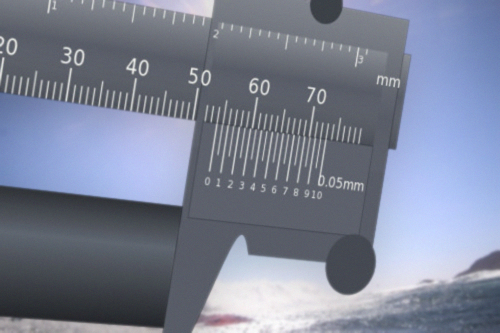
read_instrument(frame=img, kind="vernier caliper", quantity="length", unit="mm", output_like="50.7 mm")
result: 54.0 mm
